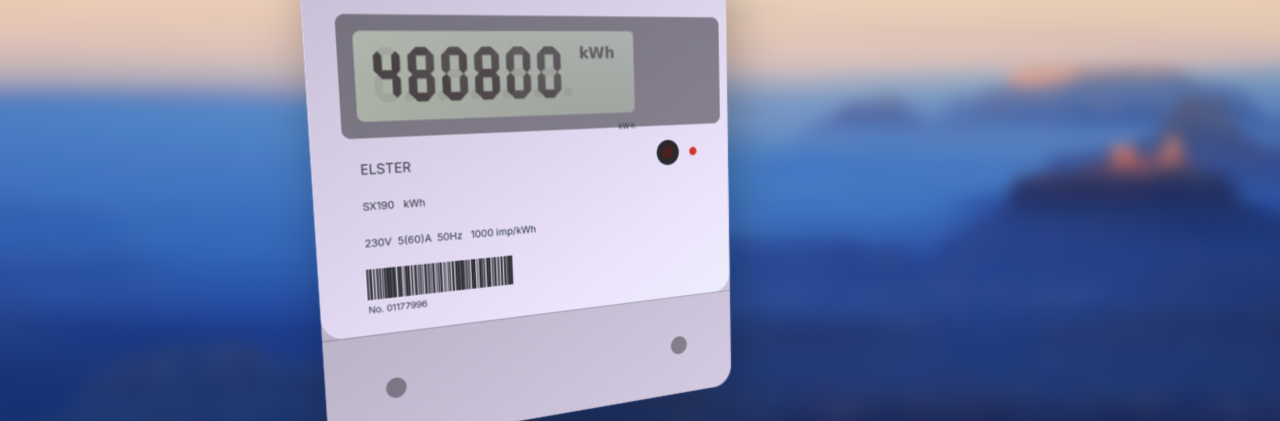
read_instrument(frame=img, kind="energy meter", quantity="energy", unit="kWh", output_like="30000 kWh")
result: 480800 kWh
